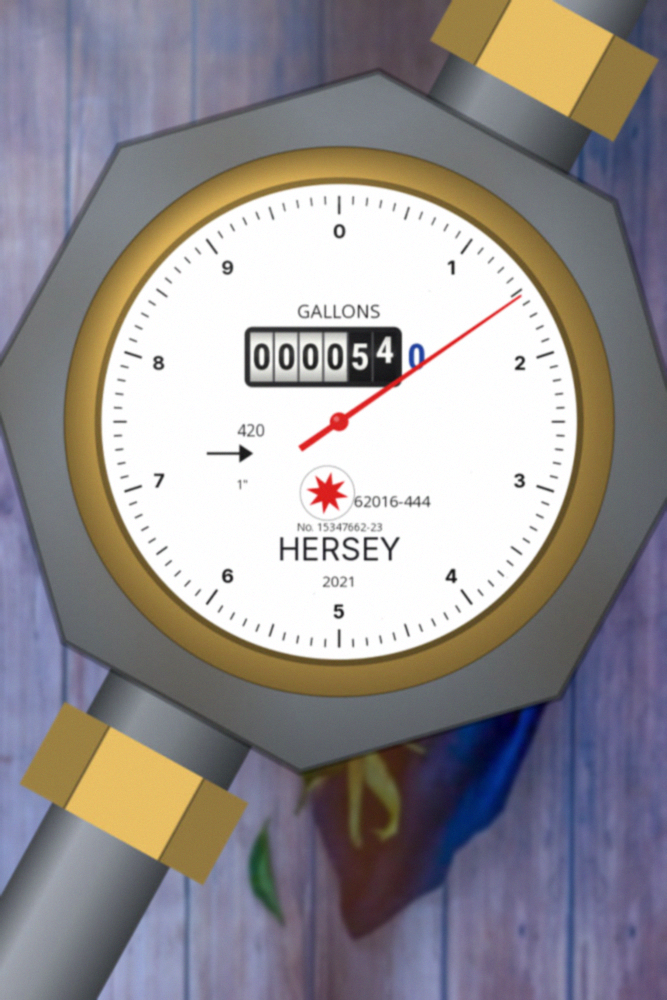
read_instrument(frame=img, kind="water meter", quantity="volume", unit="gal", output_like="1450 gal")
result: 541.5 gal
